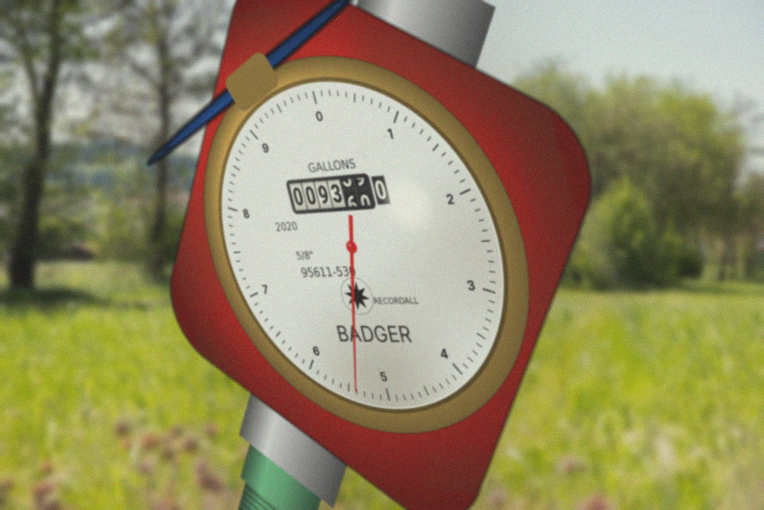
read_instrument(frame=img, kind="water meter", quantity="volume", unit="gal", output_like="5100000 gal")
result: 93595.4 gal
